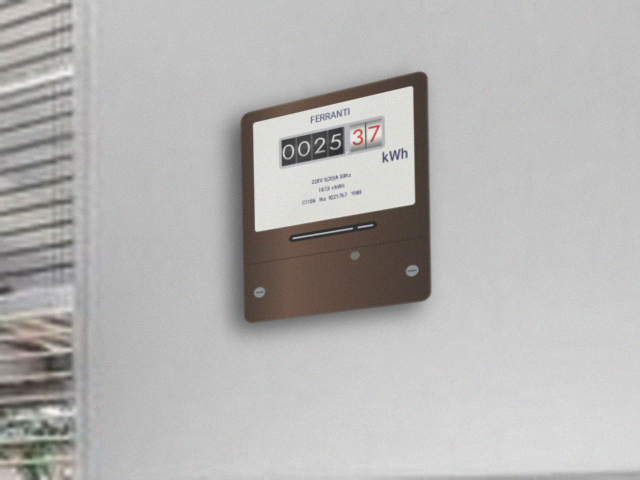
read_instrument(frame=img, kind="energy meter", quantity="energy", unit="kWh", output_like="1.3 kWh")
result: 25.37 kWh
